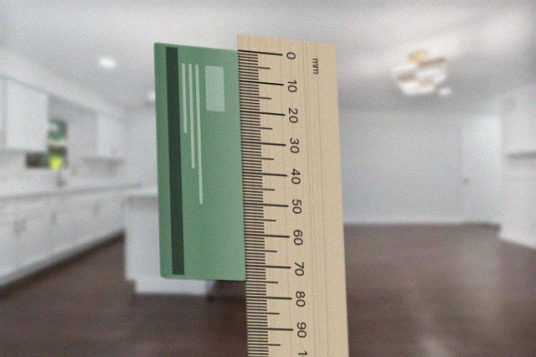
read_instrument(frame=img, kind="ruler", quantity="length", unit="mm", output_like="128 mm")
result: 75 mm
